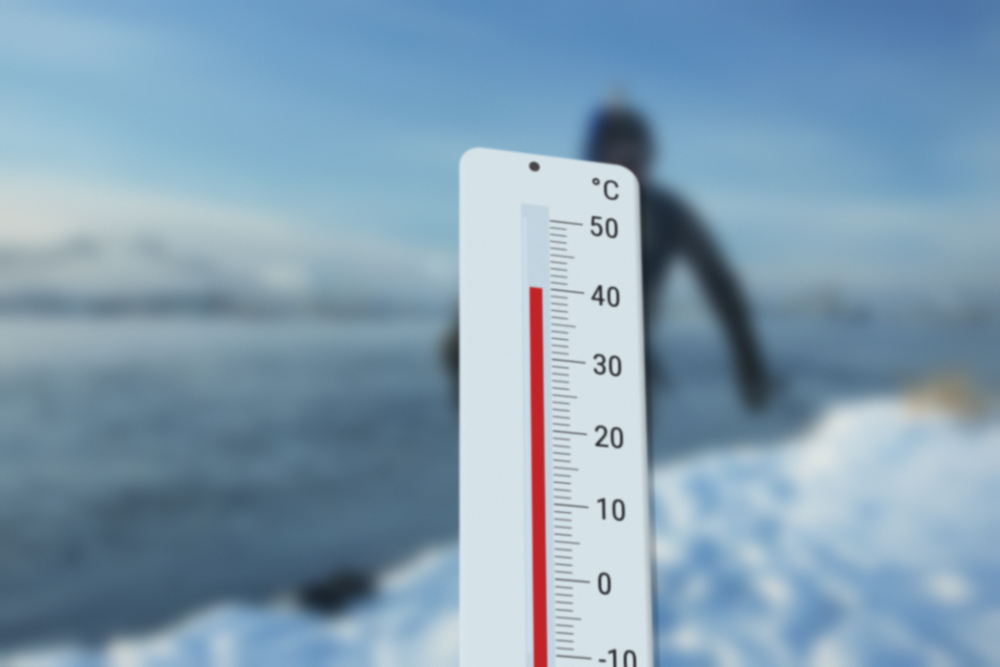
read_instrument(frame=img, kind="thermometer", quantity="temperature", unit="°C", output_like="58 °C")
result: 40 °C
